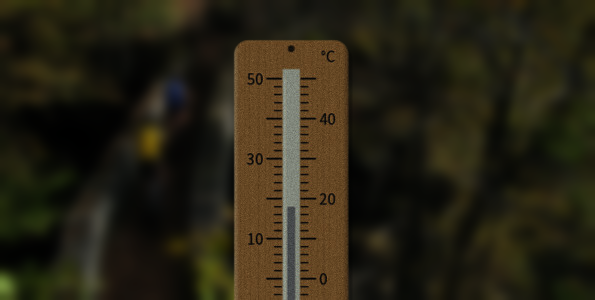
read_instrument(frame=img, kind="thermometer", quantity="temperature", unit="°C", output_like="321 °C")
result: 18 °C
